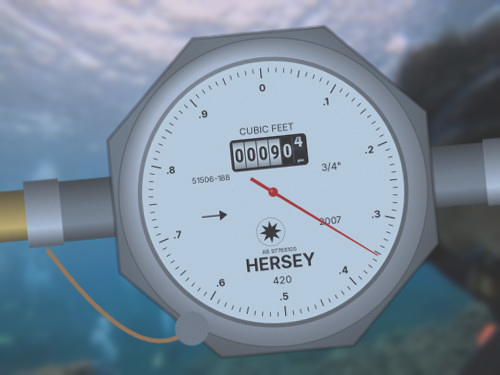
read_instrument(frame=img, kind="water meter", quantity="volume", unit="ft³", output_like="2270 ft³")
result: 904.35 ft³
